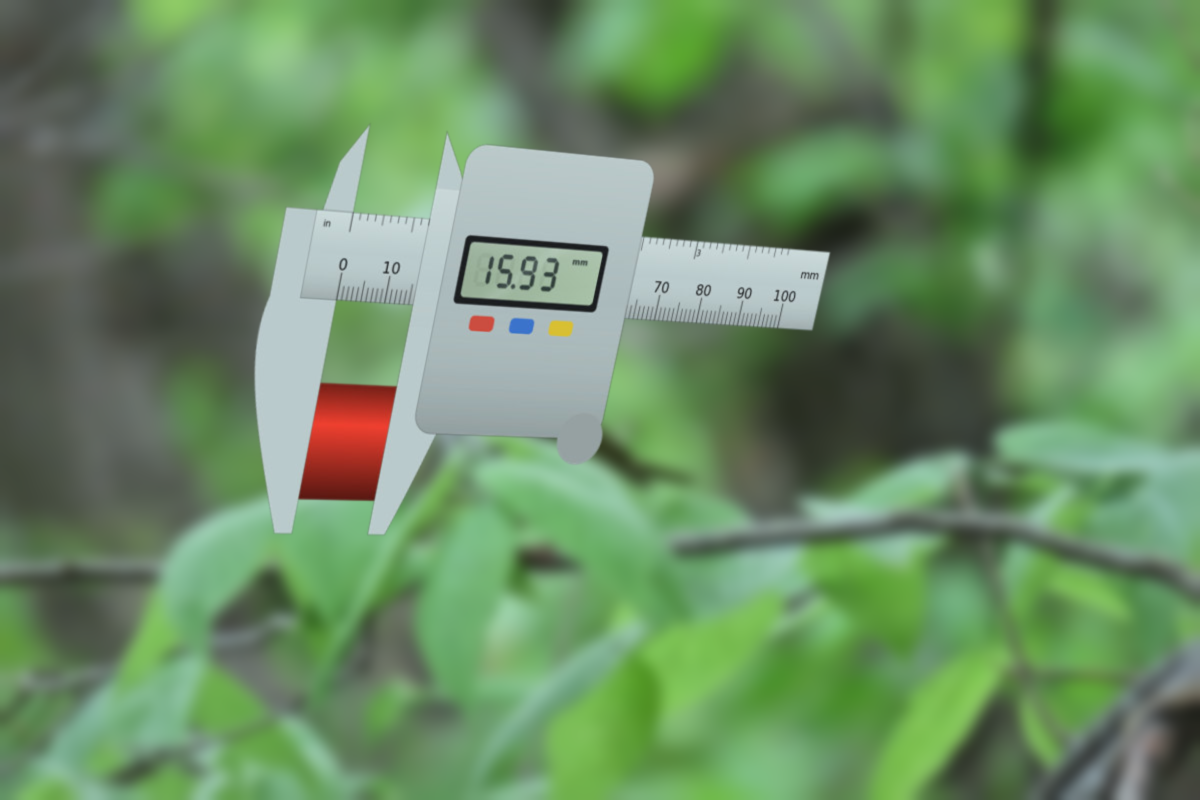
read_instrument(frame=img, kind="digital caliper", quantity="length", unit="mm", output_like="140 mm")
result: 15.93 mm
